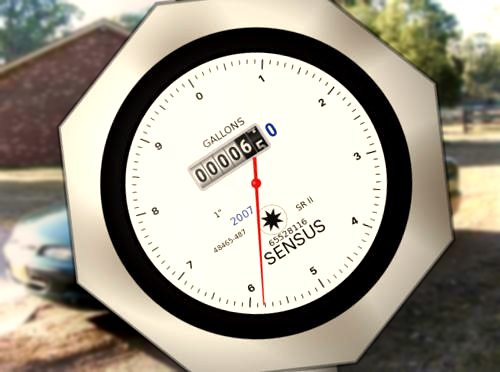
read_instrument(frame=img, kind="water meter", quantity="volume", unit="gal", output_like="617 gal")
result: 645.8 gal
